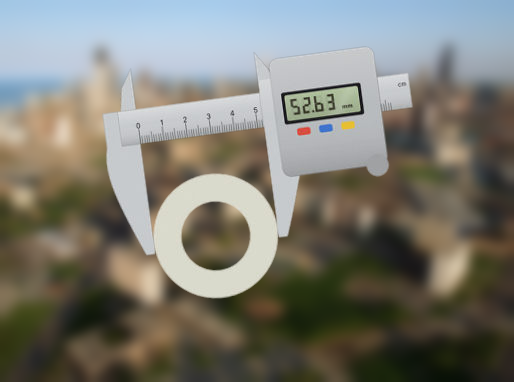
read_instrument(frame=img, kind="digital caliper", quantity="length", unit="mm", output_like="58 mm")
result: 52.63 mm
